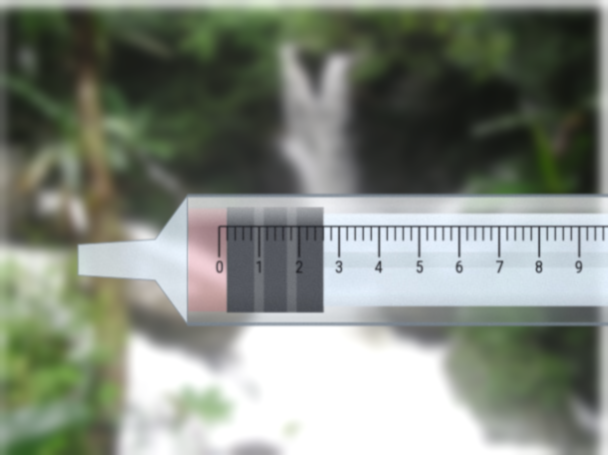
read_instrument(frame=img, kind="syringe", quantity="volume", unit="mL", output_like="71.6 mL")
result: 0.2 mL
